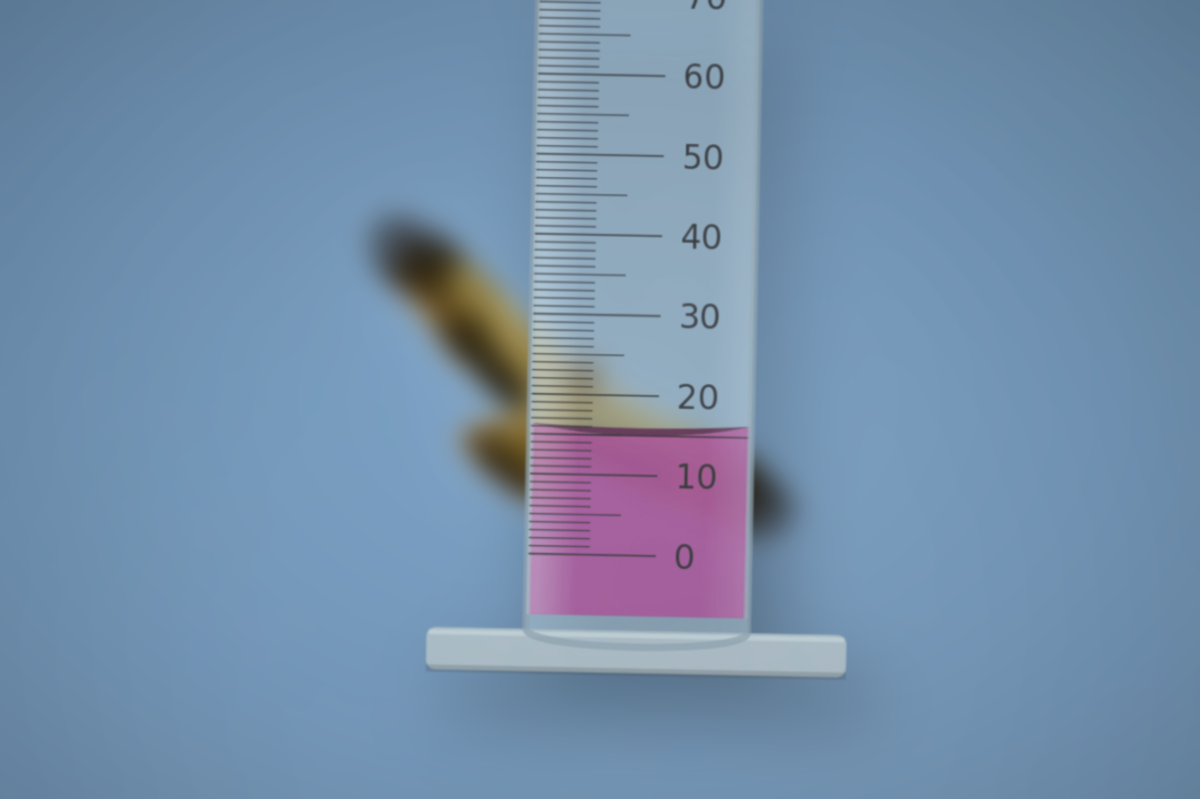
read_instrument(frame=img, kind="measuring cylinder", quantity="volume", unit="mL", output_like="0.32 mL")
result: 15 mL
